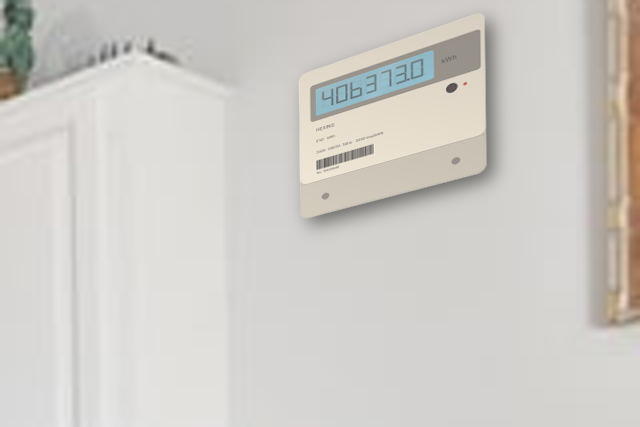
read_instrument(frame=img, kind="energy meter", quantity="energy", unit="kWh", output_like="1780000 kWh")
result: 406373.0 kWh
